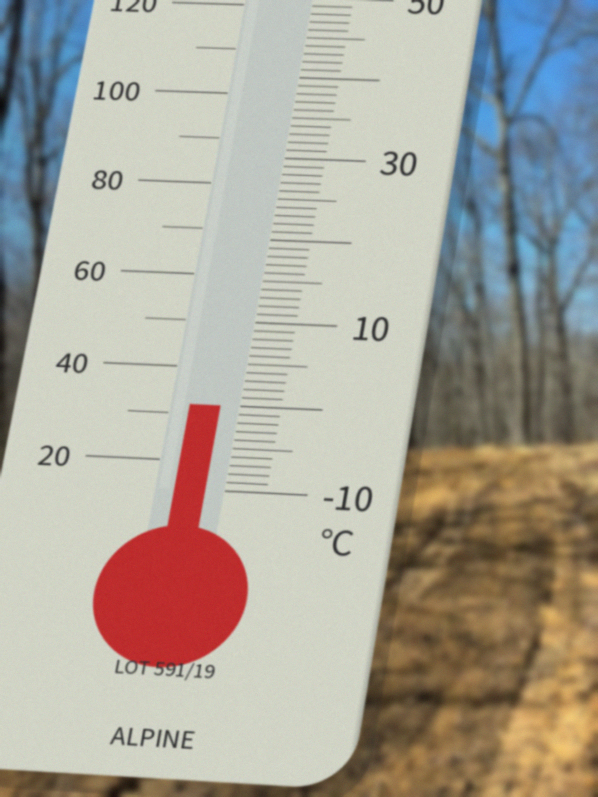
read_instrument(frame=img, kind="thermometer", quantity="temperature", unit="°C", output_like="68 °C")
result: 0 °C
